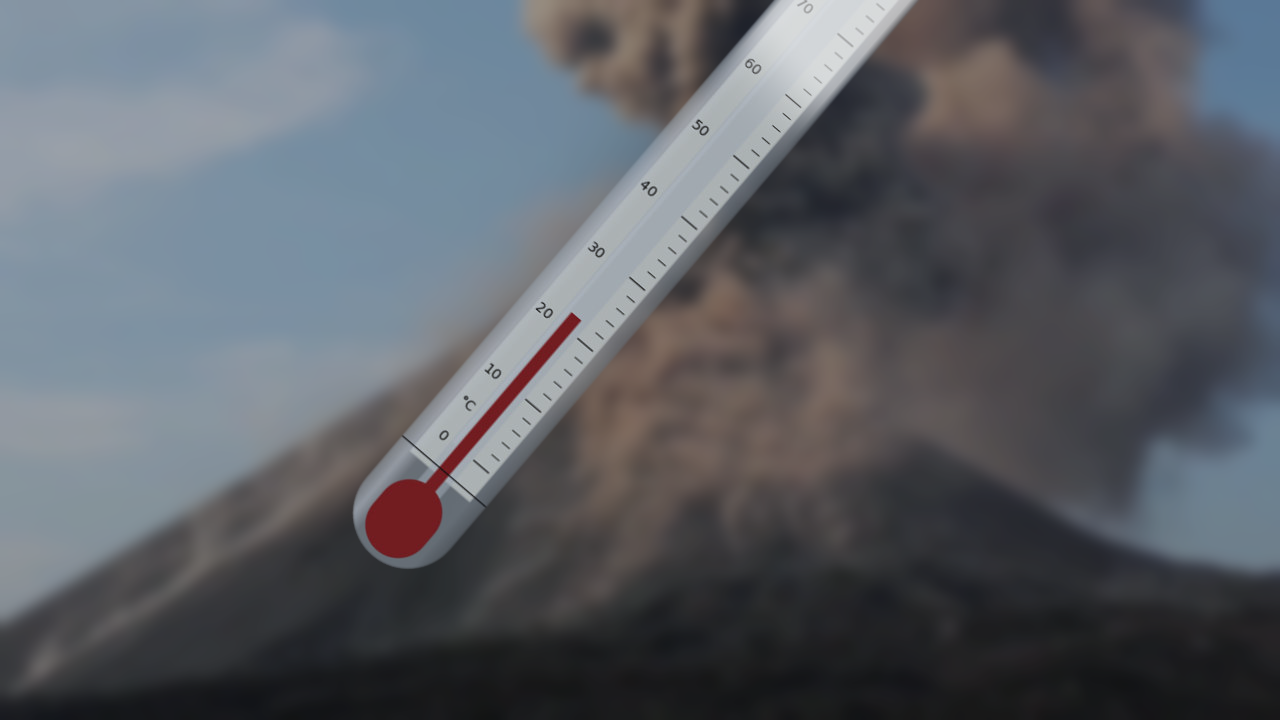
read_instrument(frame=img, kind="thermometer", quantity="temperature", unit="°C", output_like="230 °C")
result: 22 °C
